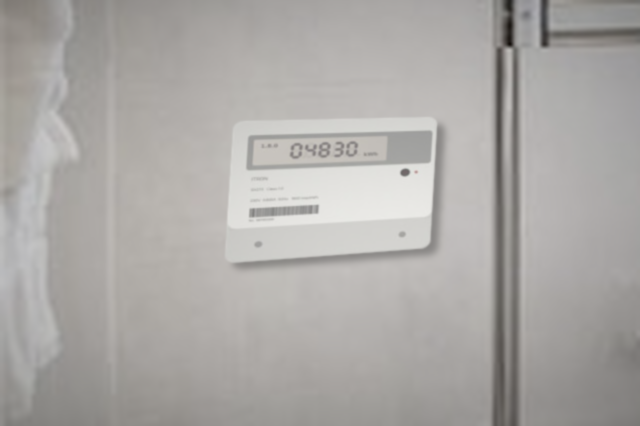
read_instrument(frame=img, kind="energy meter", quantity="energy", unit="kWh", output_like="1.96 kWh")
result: 4830 kWh
